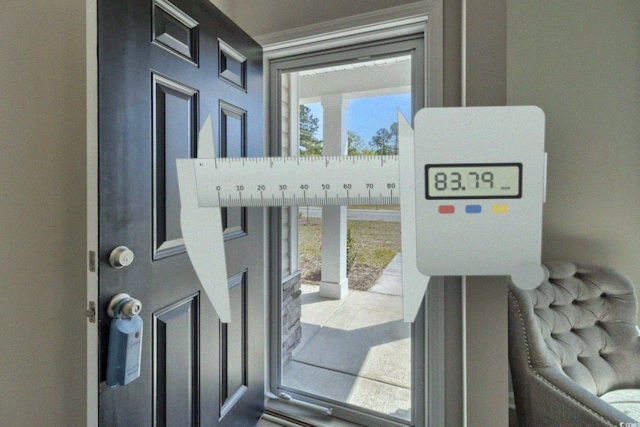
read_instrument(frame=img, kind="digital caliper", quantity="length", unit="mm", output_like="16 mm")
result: 83.79 mm
